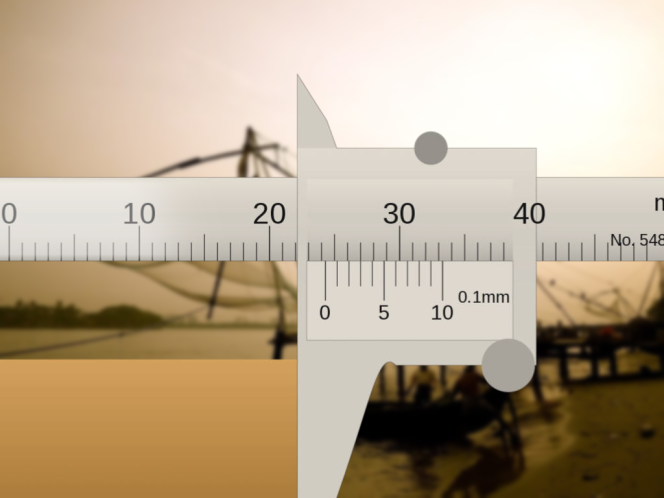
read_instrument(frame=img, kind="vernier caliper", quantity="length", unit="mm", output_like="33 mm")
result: 24.3 mm
